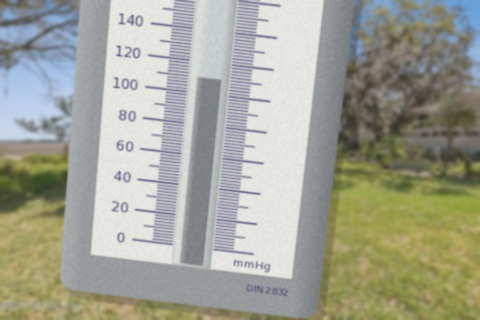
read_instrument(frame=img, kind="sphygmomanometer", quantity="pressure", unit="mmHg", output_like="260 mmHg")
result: 110 mmHg
